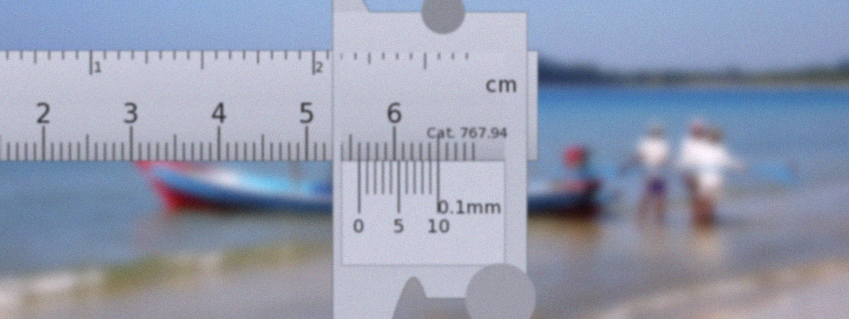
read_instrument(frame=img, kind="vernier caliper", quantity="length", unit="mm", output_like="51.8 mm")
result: 56.0 mm
